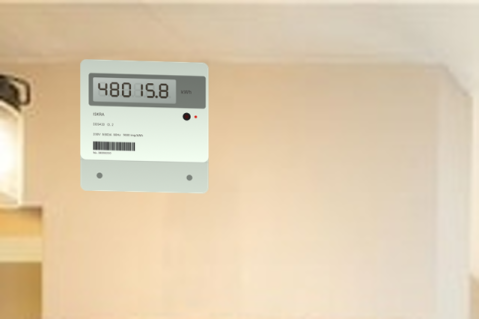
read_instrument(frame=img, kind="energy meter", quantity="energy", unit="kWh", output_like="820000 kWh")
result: 48015.8 kWh
